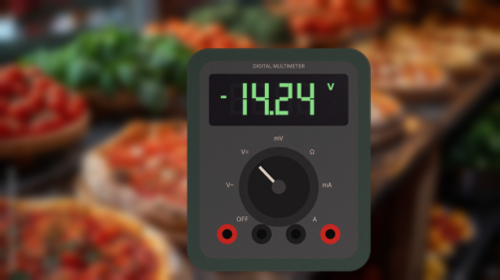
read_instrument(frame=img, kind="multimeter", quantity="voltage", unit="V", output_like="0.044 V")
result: -14.24 V
